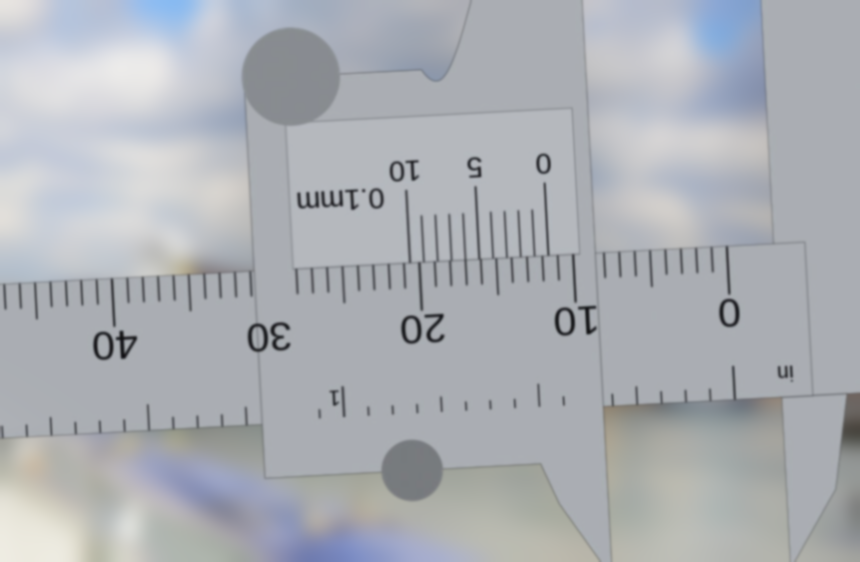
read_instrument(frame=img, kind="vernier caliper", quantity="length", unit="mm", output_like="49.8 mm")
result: 11.6 mm
